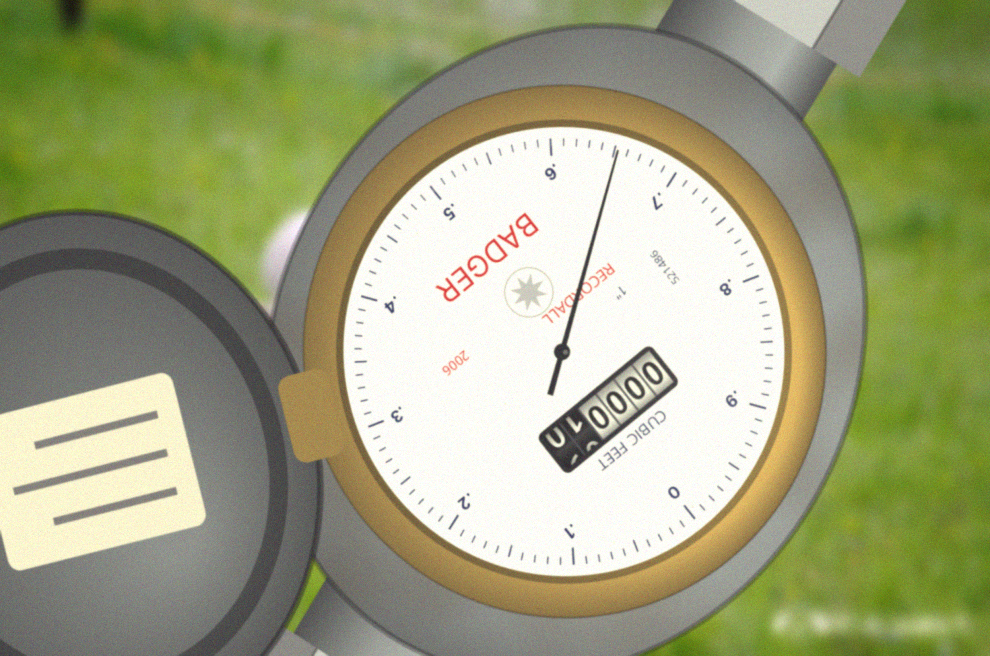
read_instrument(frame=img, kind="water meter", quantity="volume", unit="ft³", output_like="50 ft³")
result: 9.65 ft³
